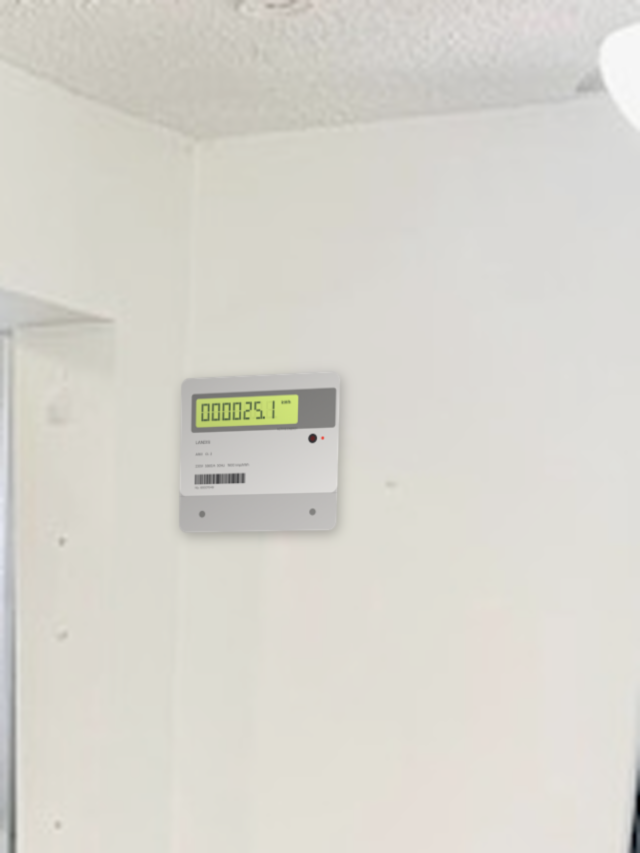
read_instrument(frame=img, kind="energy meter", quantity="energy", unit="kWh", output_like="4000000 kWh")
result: 25.1 kWh
